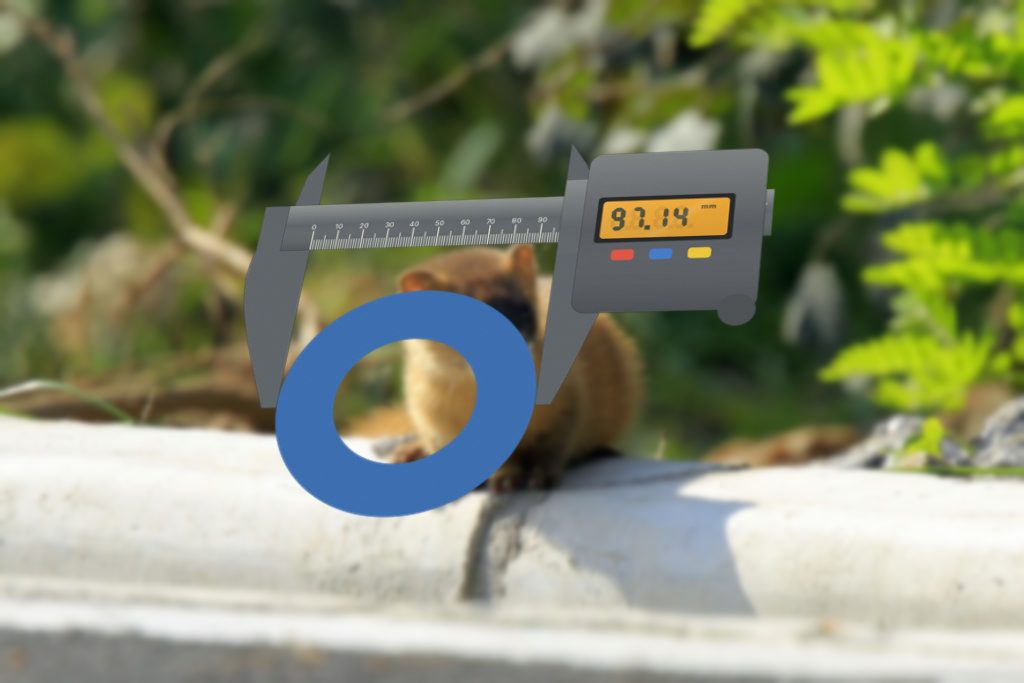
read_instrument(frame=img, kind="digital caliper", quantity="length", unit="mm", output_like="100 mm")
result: 97.14 mm
